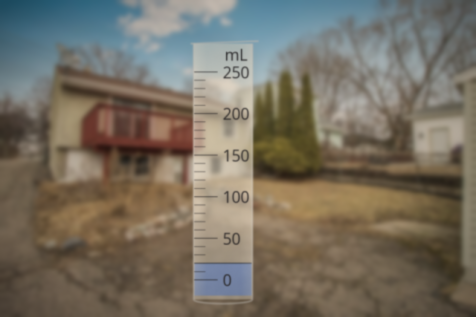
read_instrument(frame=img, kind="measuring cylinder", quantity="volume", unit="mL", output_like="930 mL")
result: 20 mL
